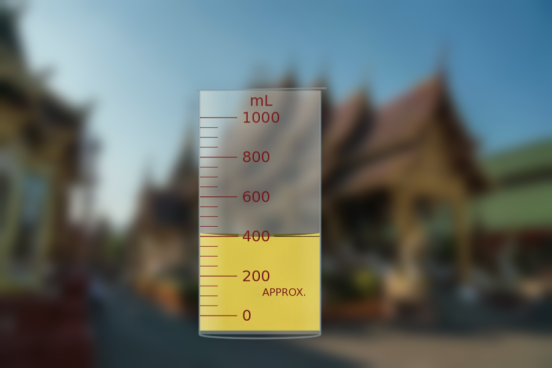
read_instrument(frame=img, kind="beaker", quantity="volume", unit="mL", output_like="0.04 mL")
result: 400 mL
